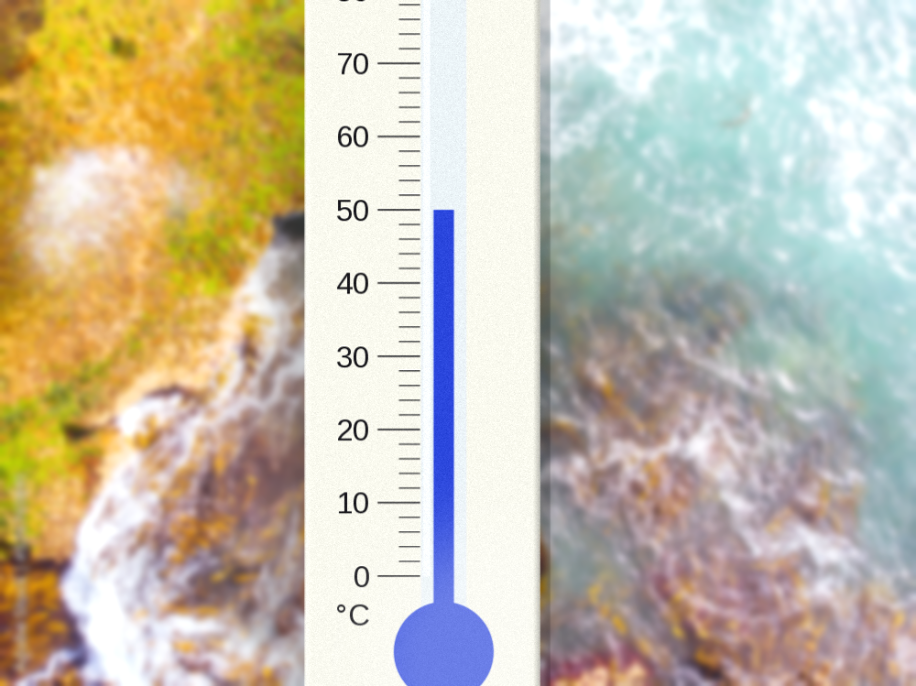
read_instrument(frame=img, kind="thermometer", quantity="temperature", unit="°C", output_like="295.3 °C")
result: 50 °C
